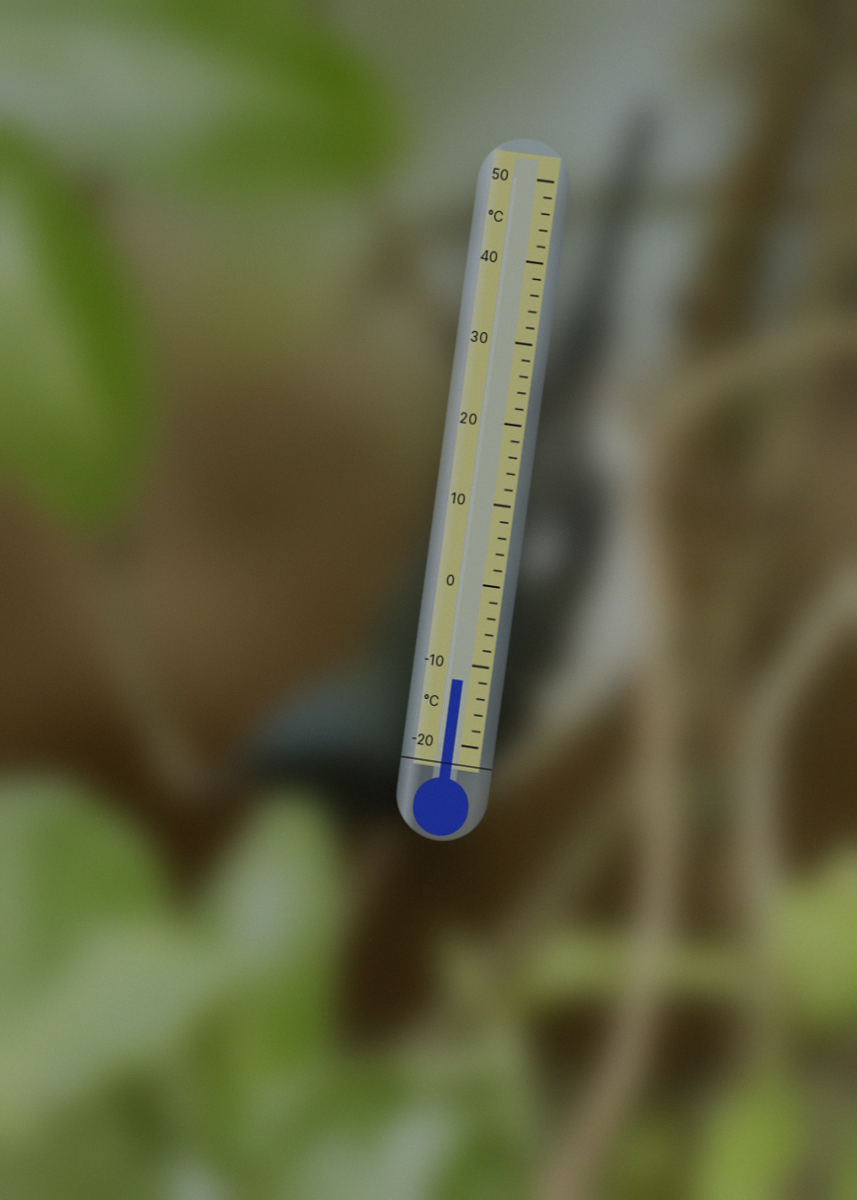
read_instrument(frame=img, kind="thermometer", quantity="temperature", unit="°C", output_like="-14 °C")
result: -12 °C
